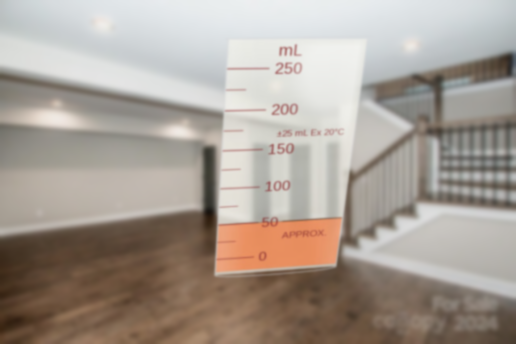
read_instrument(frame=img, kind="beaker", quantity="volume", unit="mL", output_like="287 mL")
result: 50 mL
